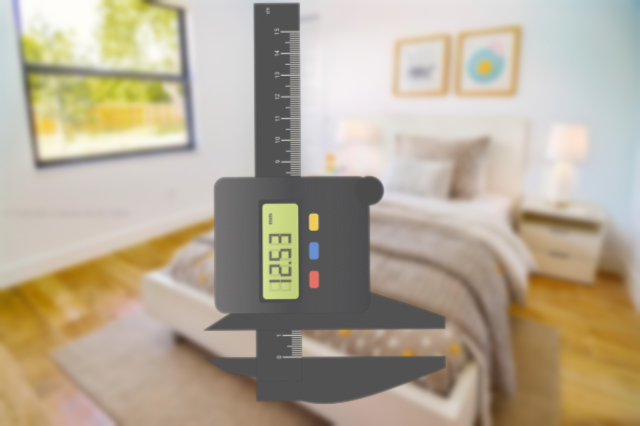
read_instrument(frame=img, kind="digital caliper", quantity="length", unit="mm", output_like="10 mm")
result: 12.53 mm
